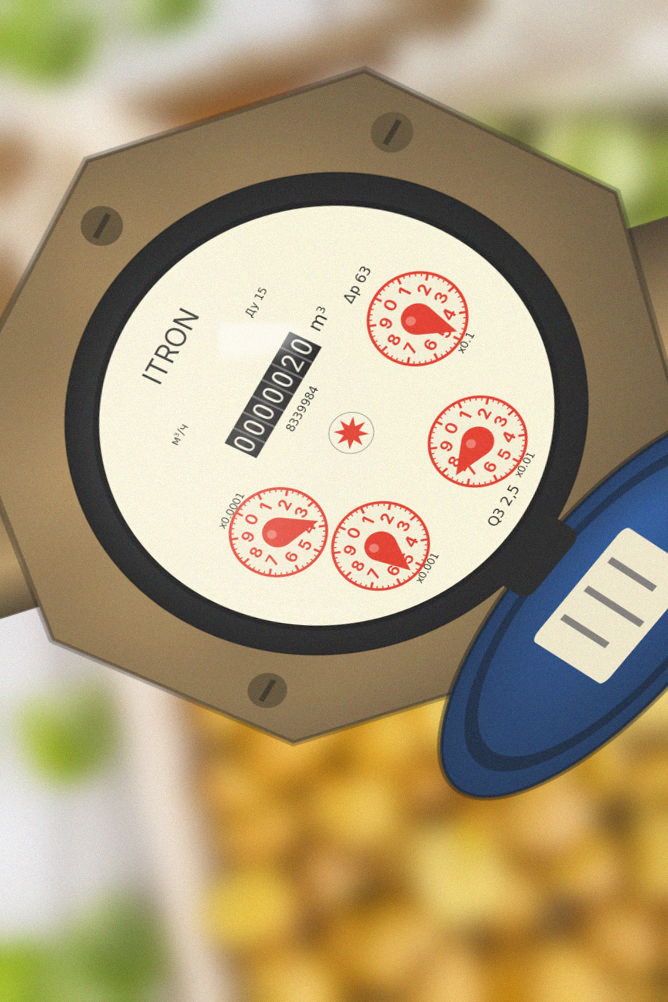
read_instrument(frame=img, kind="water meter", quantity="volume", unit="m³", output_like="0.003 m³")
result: 20.4753 m³
